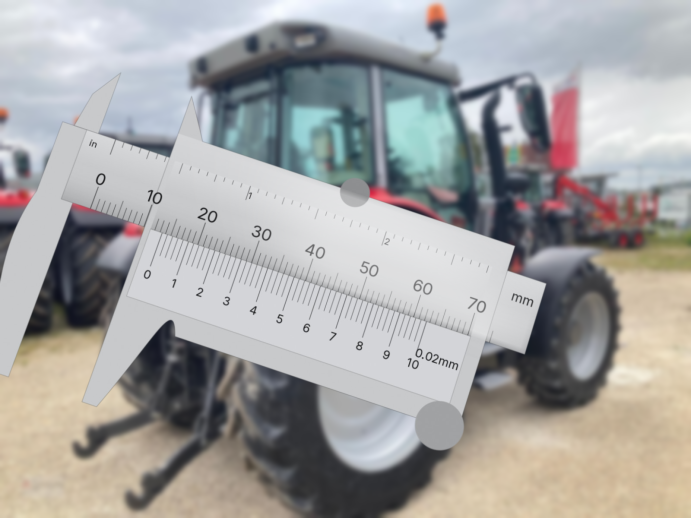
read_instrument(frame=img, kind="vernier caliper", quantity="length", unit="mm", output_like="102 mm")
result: 13.4 mm
